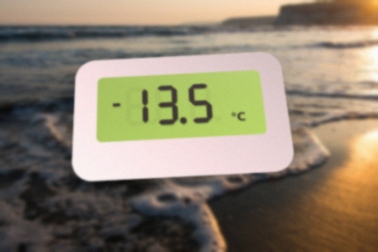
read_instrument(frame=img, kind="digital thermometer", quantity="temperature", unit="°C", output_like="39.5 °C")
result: -13.5 °C
